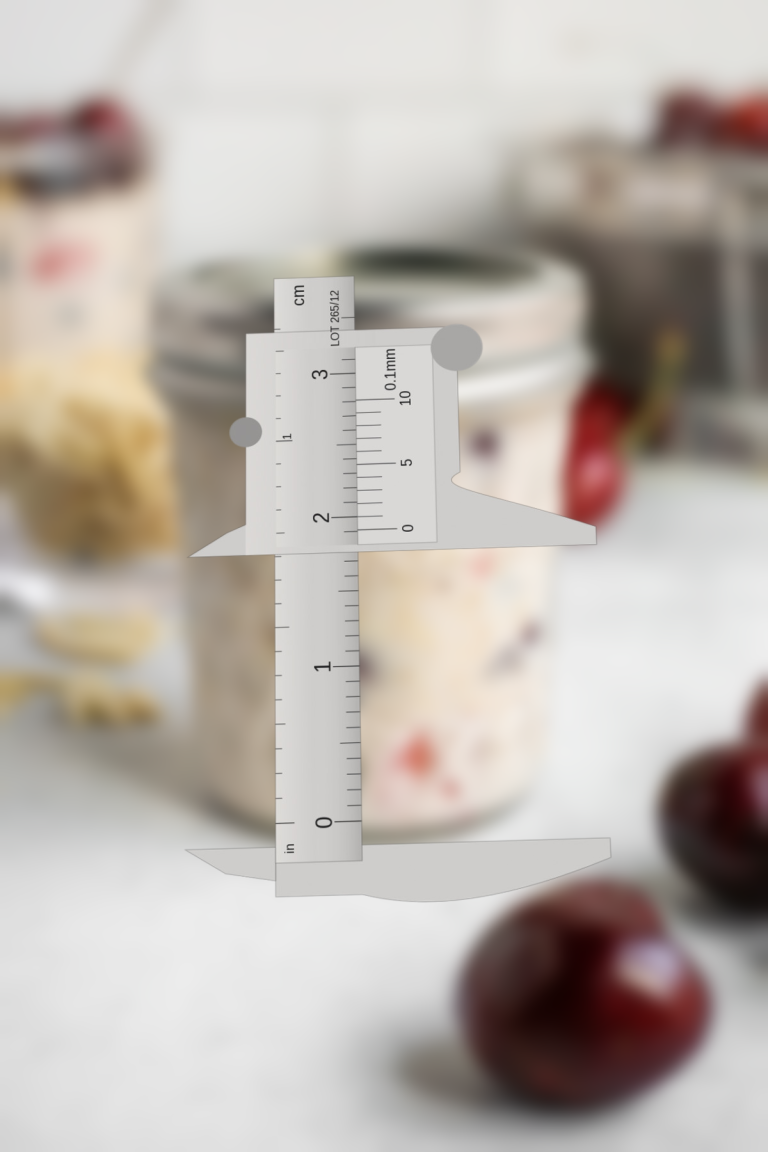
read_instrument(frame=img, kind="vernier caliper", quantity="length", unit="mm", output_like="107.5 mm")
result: 19.1 mm
